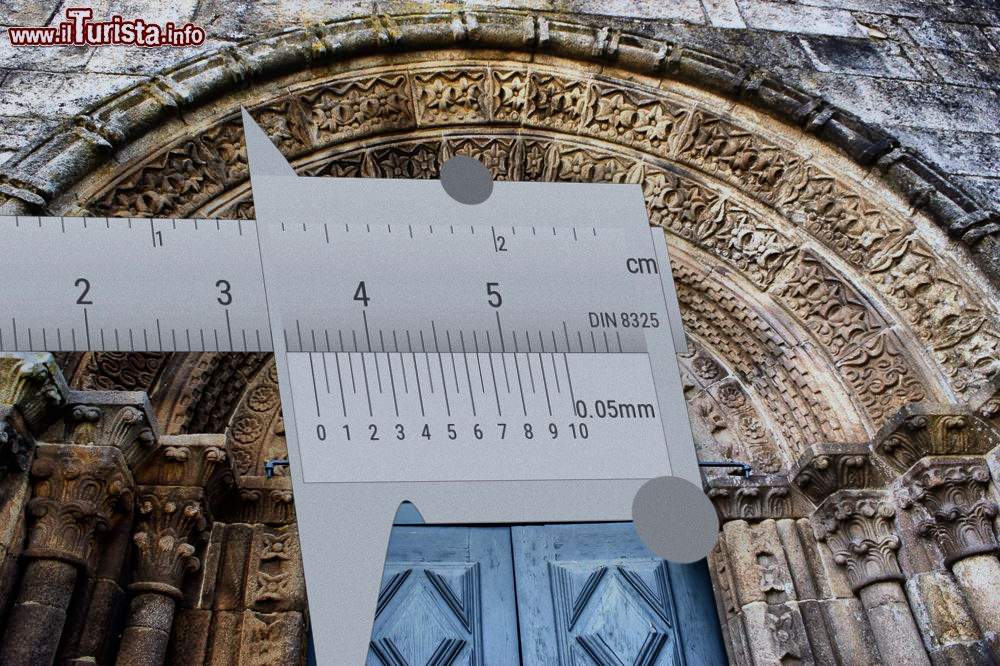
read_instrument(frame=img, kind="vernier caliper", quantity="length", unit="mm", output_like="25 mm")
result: 35.6 mm
